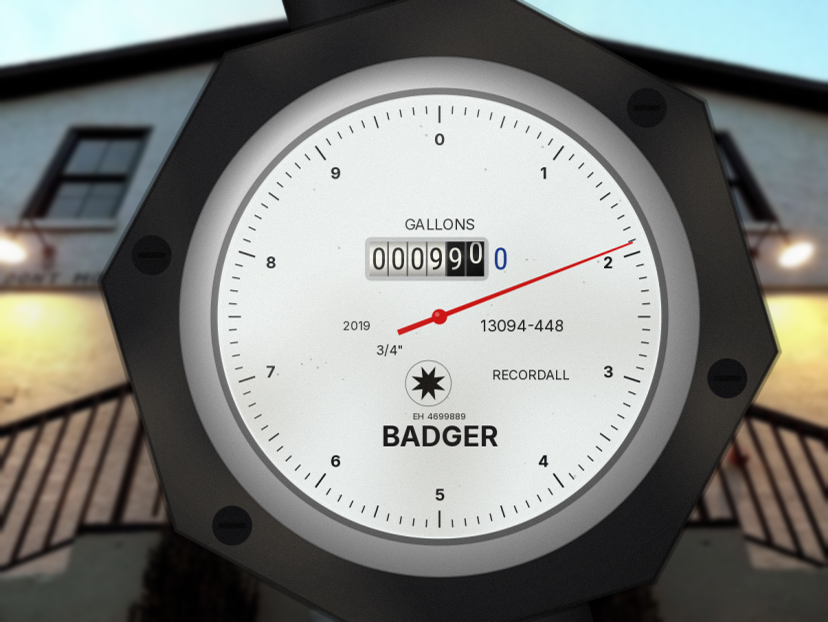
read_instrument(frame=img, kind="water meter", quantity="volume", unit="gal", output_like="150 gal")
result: 9901.9 gal
